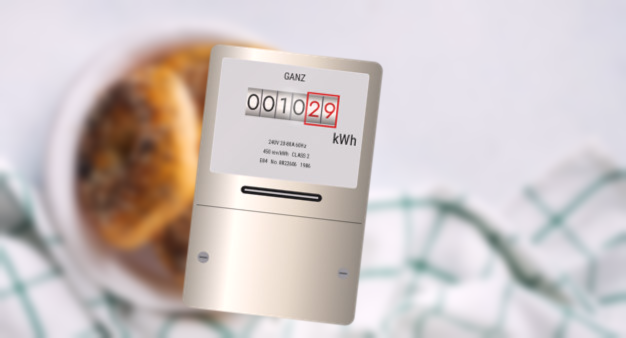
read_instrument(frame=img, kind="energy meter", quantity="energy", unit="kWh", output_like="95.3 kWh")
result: 10.29 kWh
